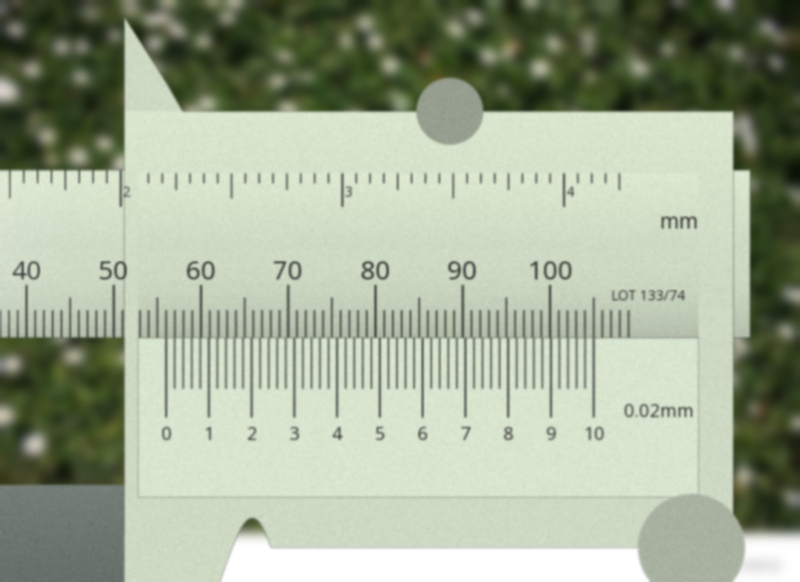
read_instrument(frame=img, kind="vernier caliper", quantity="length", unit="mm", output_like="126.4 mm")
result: 56.0 mm
